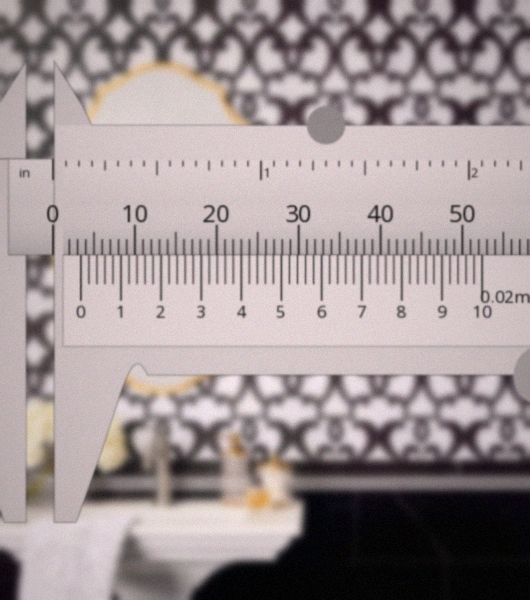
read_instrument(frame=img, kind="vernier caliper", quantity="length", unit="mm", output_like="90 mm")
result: 3.4 mm
